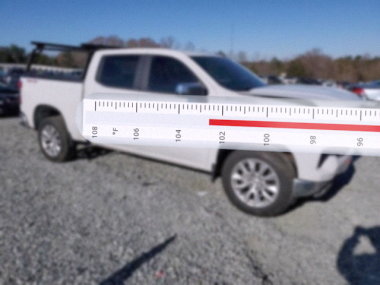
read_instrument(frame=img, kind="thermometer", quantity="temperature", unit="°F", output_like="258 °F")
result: 102.6 °F
